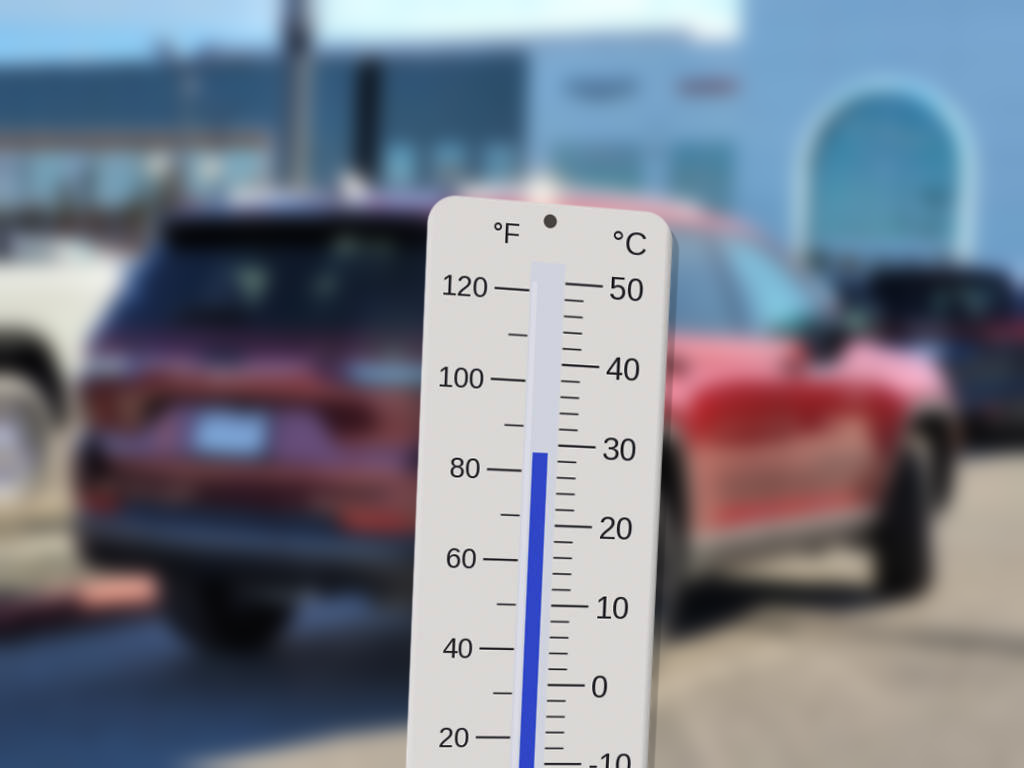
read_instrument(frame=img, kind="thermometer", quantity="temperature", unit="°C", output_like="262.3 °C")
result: 29 °C
